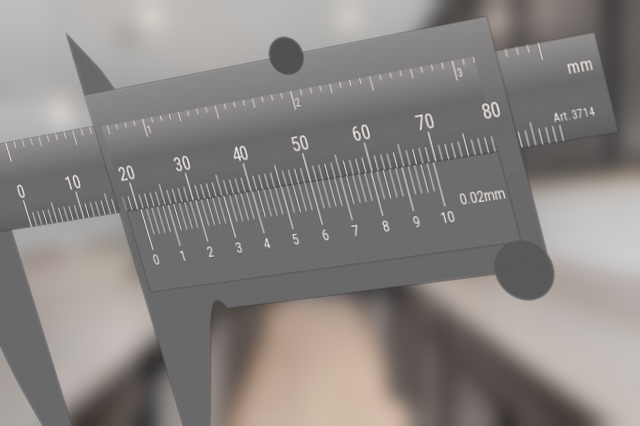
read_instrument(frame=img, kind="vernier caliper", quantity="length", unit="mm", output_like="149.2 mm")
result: 20.6 mm
